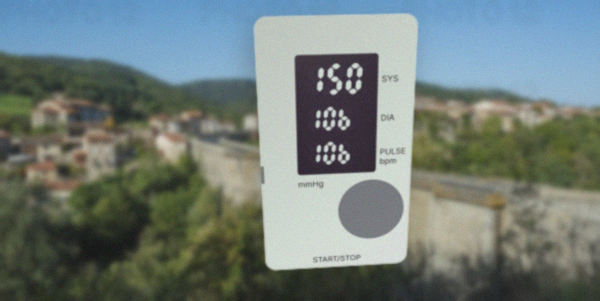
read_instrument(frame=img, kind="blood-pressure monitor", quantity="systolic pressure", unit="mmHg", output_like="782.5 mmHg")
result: 150 mmHg
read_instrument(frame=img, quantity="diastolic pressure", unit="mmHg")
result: 106 mmHg
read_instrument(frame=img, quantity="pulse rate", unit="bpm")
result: 106 bpm
